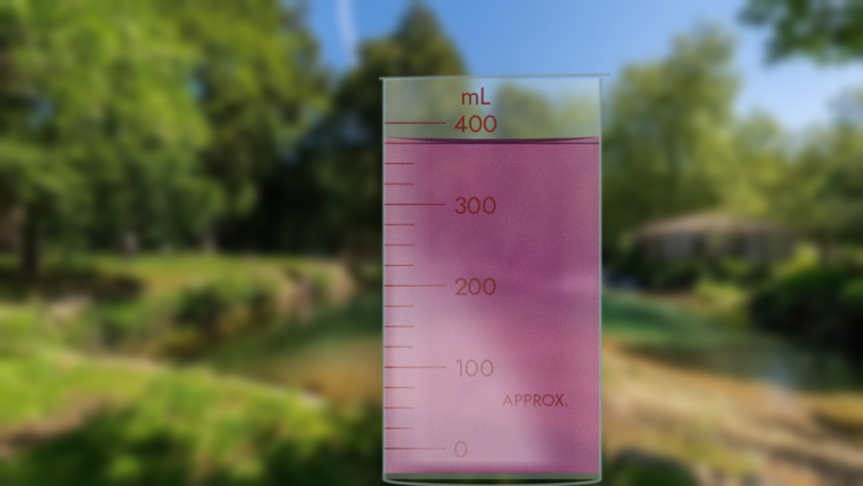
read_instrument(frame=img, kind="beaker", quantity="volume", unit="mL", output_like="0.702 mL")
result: 375 mL
